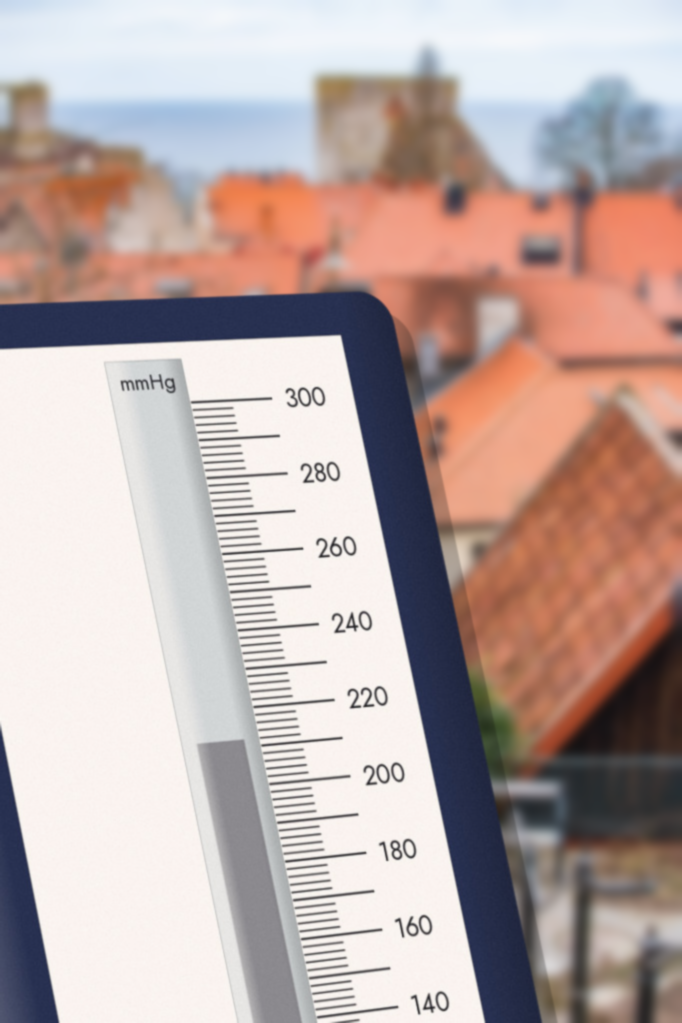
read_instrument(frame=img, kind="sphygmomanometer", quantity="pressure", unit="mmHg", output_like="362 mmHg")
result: 212 mmHg
